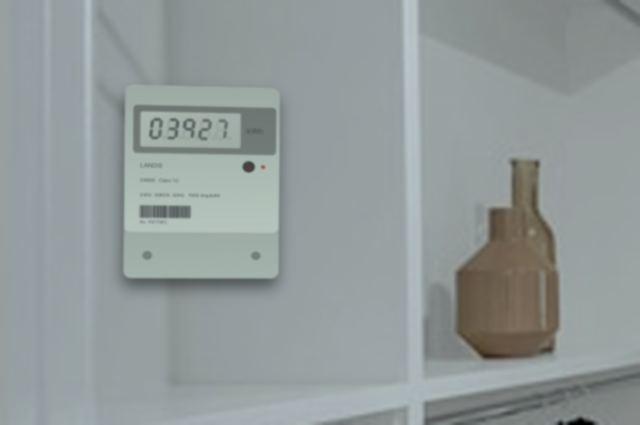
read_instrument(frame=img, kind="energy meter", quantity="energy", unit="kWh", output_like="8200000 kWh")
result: 3927 kWh
